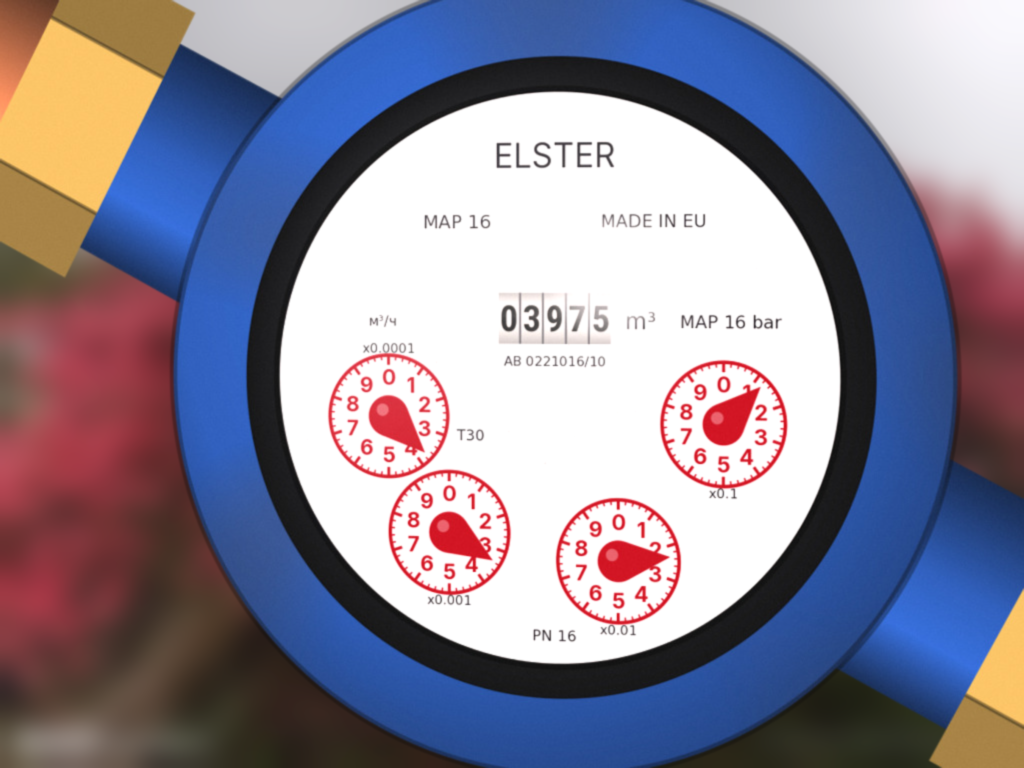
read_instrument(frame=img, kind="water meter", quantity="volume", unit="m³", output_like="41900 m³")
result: 3975.1233 m³
